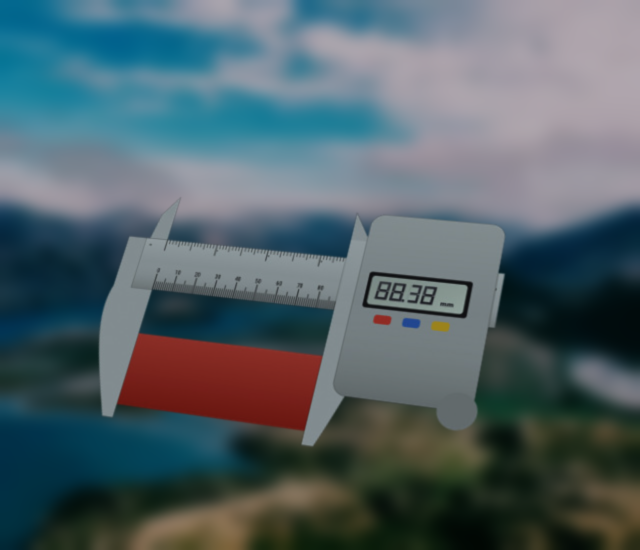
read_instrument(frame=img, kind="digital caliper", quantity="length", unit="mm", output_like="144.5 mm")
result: 88.38 mm
